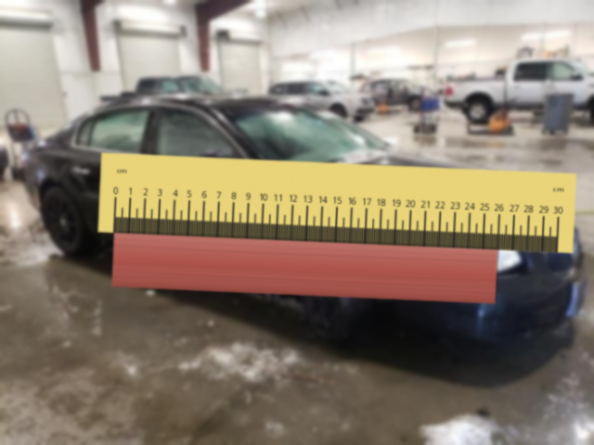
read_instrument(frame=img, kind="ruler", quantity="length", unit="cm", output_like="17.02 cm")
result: 26 cm
